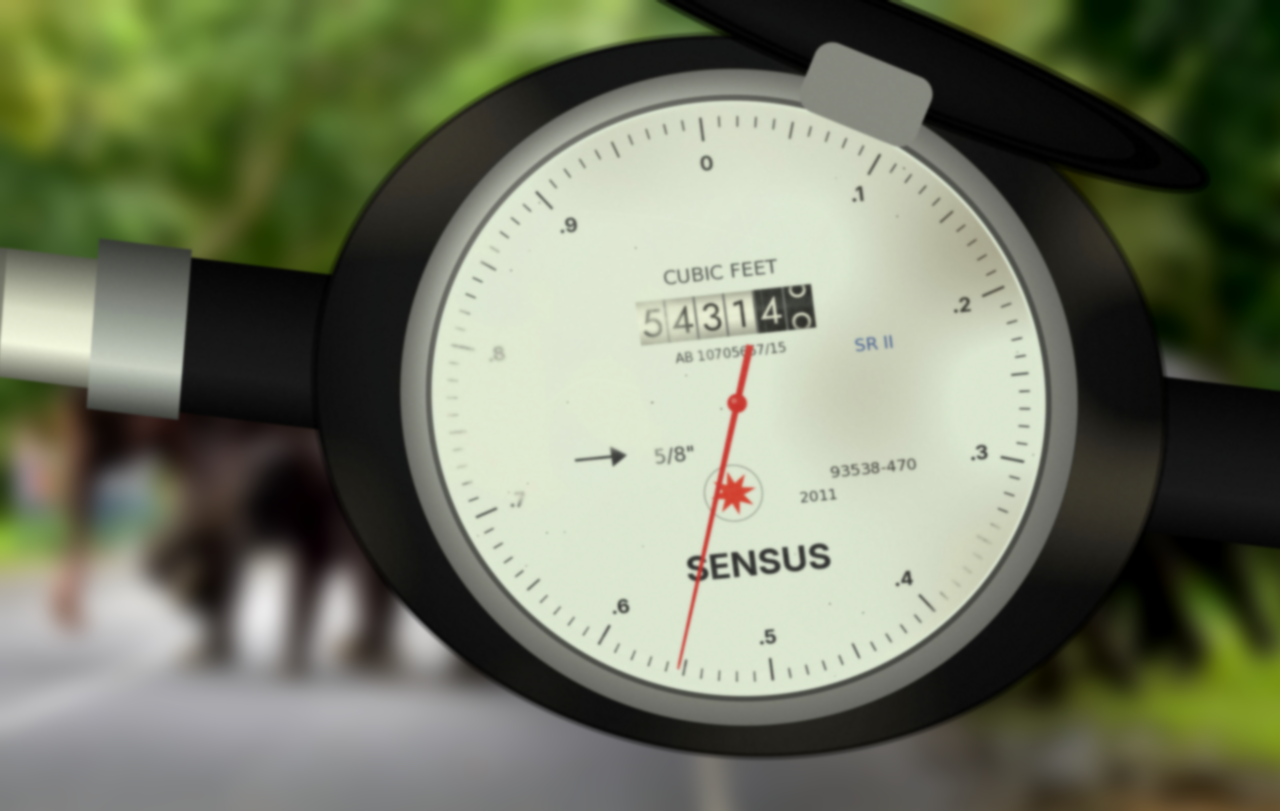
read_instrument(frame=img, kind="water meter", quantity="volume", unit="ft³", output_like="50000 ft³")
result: 543148.55 ft³
